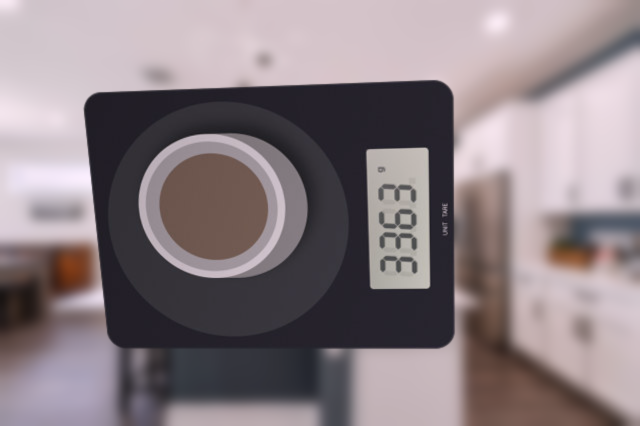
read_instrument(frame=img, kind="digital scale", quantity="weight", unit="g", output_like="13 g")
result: 3363 g
